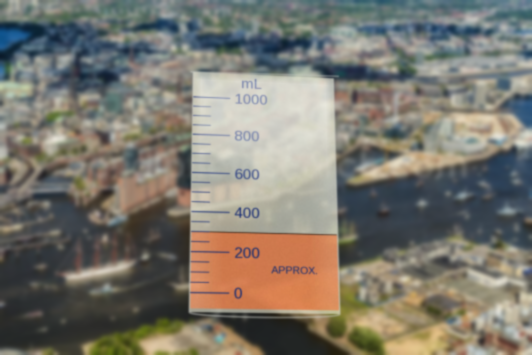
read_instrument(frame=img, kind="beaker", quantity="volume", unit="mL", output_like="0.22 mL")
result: 300 mL
